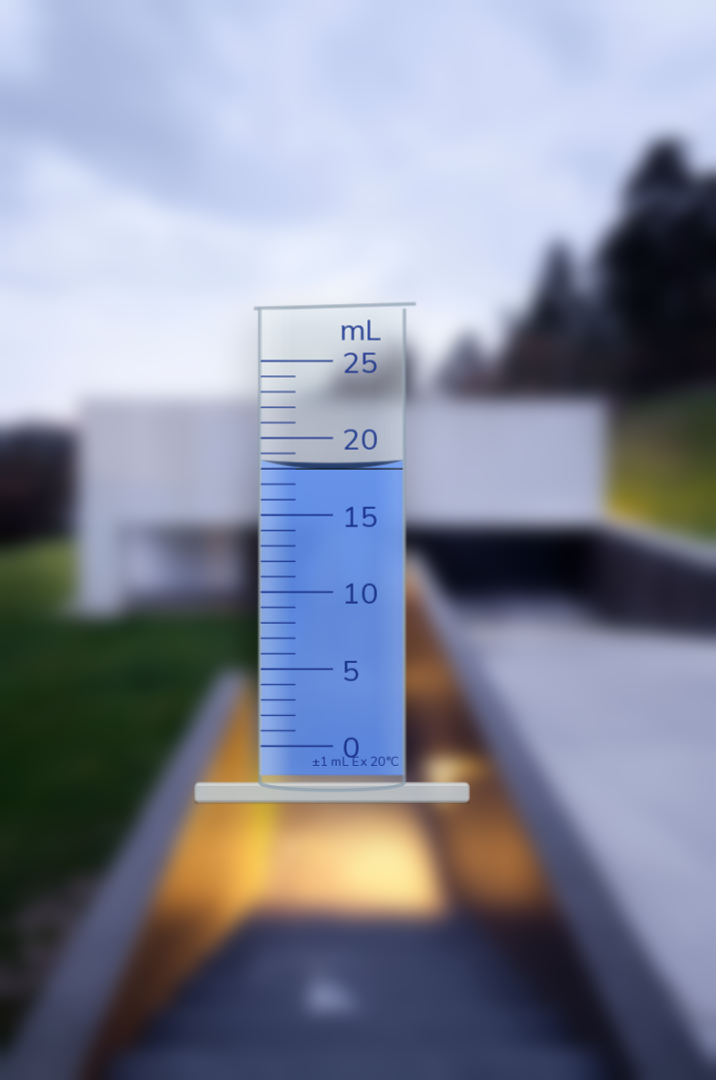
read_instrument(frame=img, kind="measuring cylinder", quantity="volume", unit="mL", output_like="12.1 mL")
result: 18 mL
